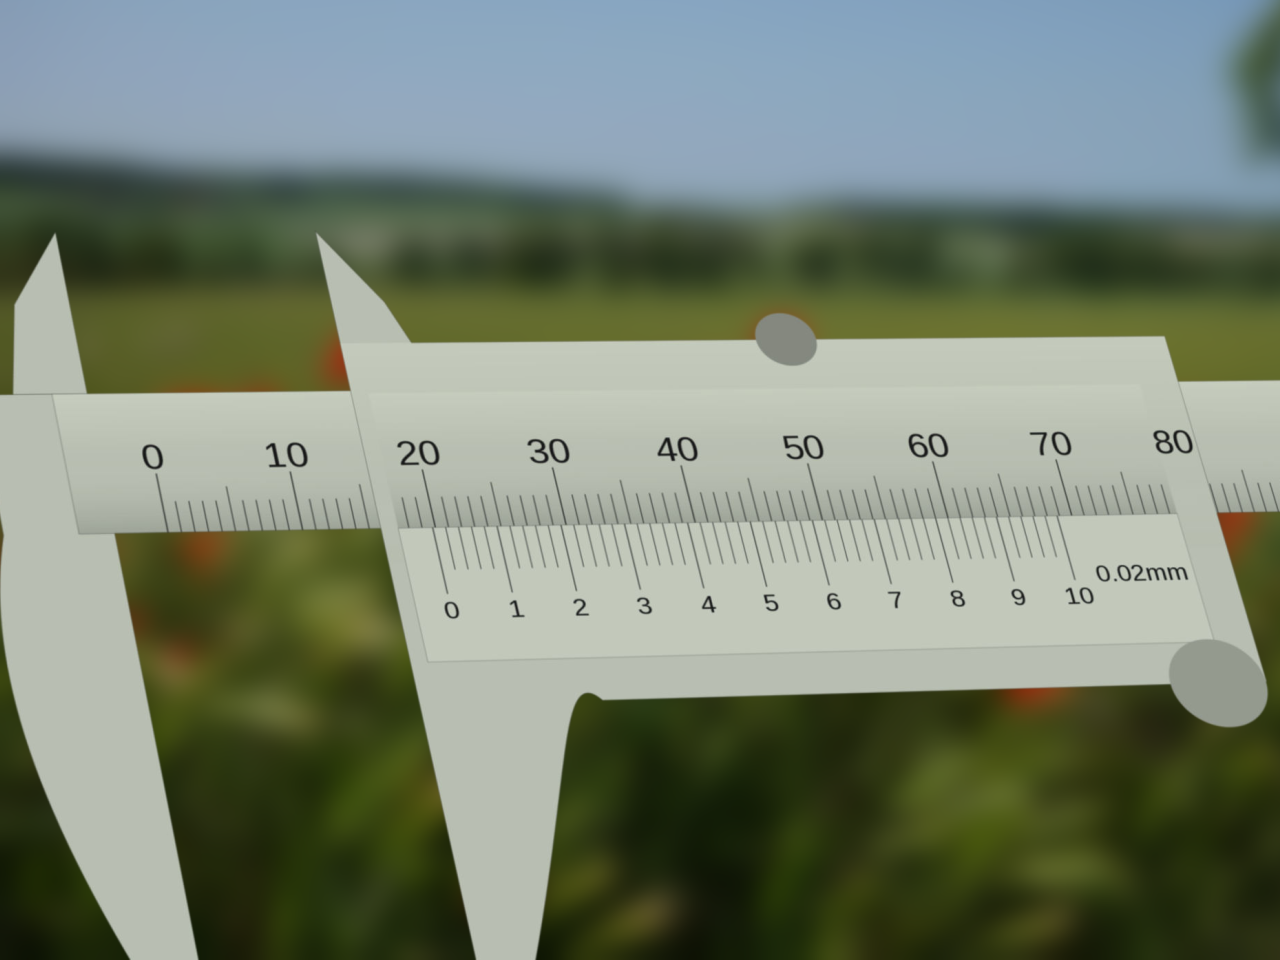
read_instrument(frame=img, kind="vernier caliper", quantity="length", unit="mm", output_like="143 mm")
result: 19.8 mm
